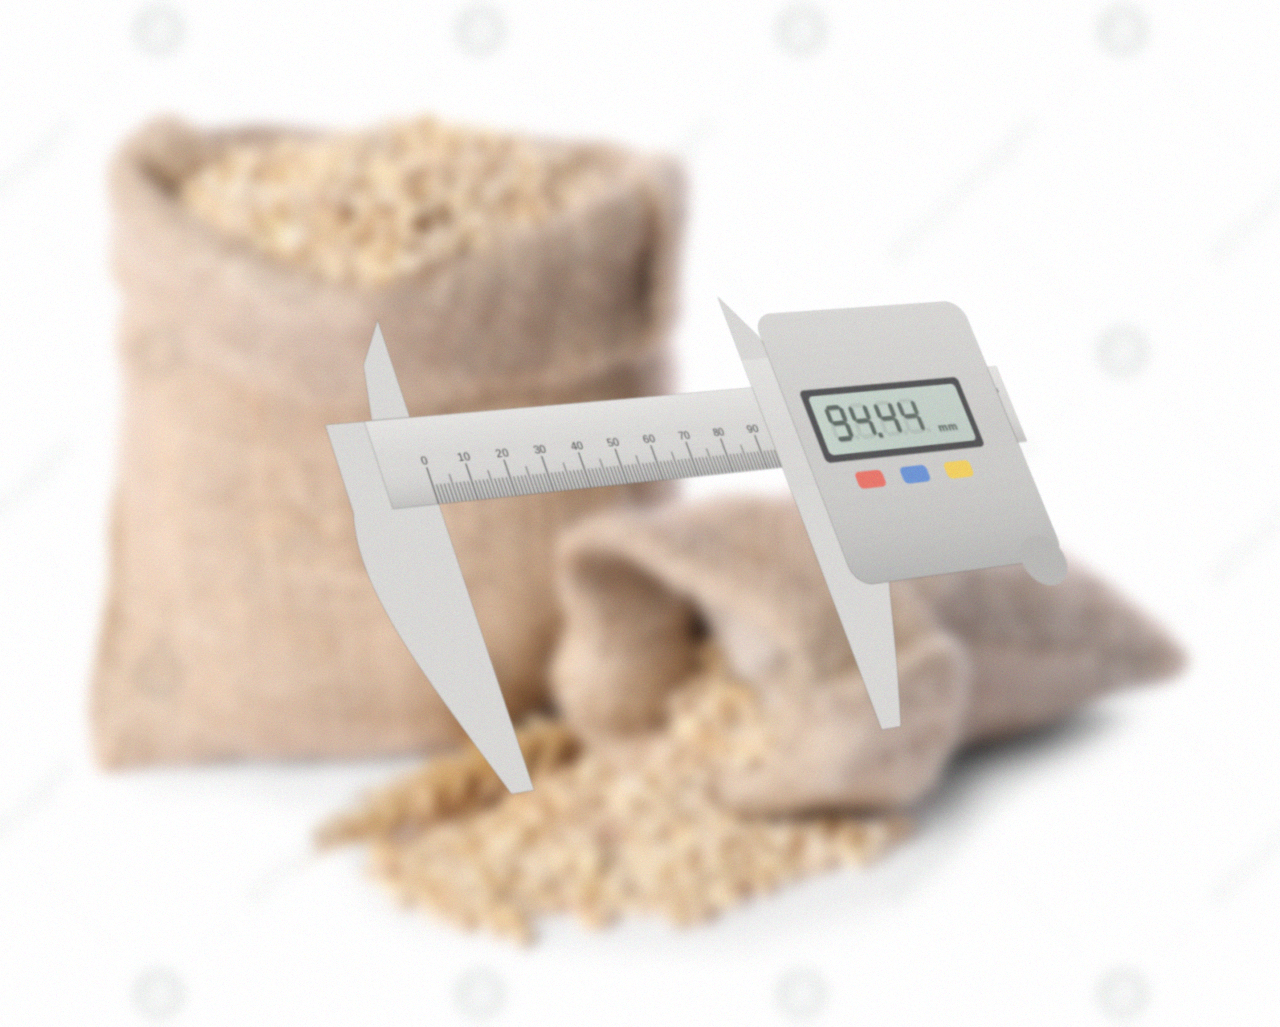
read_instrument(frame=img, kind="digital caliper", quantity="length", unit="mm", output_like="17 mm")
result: 94.44 mm
